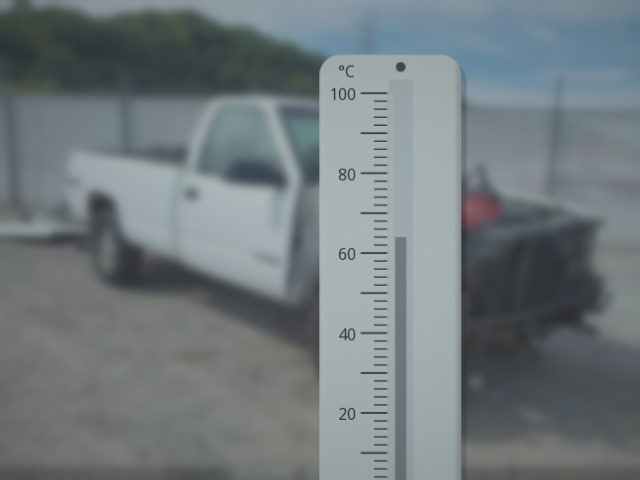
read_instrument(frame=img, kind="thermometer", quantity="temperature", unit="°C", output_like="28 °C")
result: 64 °C
